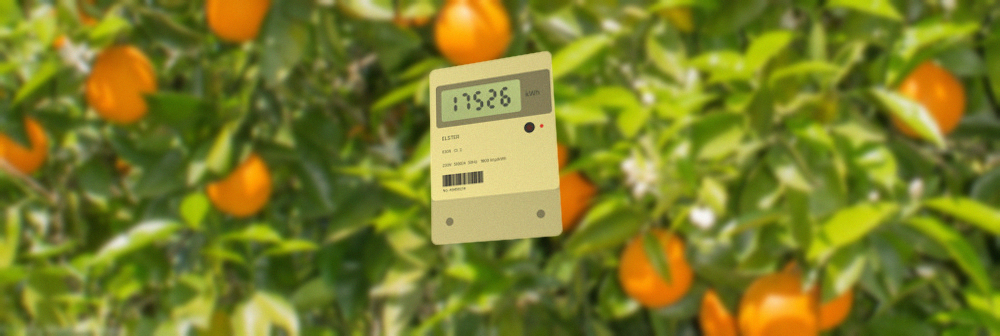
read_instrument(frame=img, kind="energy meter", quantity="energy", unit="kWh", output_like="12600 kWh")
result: 17526 kWh
